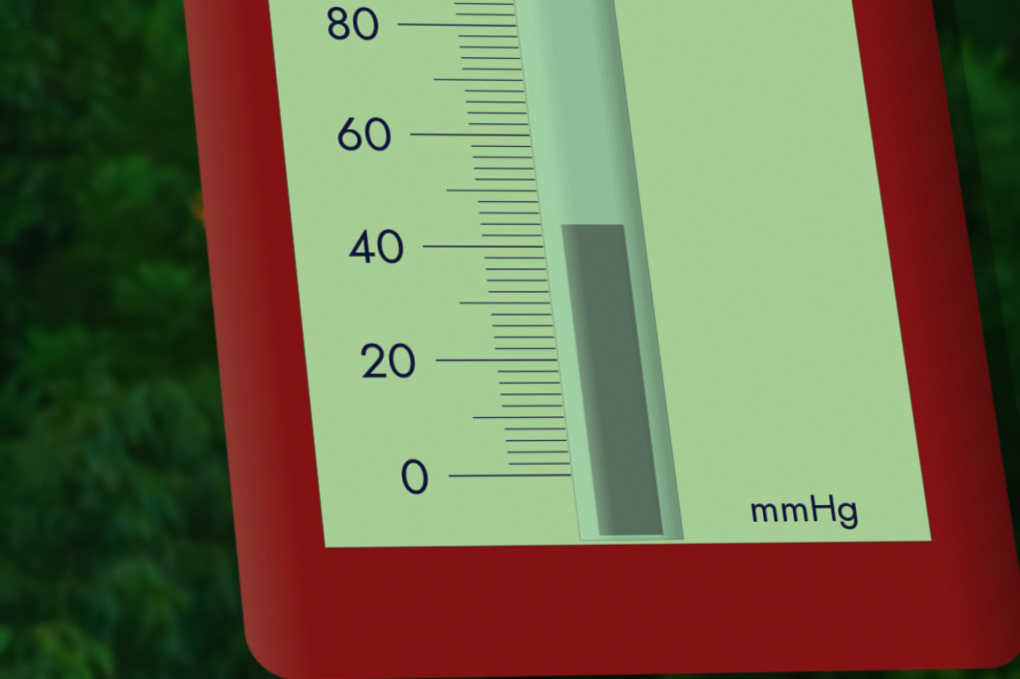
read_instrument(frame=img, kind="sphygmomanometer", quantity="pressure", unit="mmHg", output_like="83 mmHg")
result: 44 mmHg
